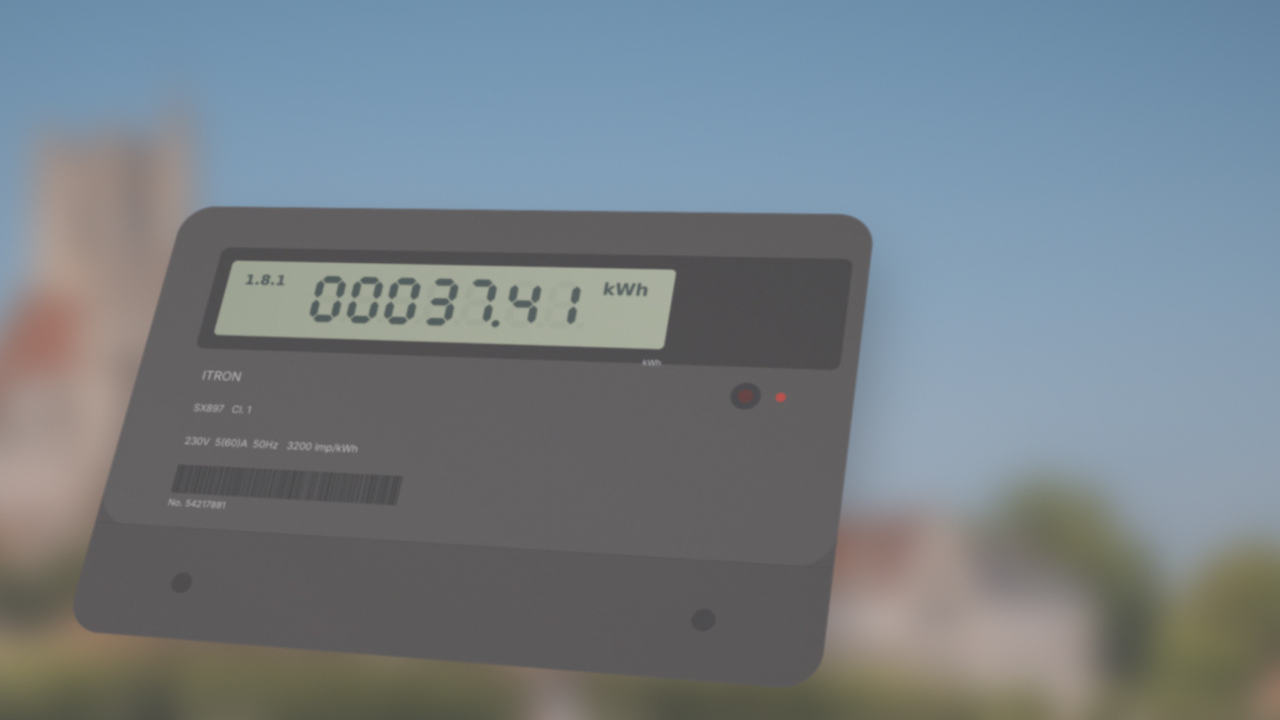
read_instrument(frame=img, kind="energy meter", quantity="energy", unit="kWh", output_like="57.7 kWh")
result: 37.41 kWh
